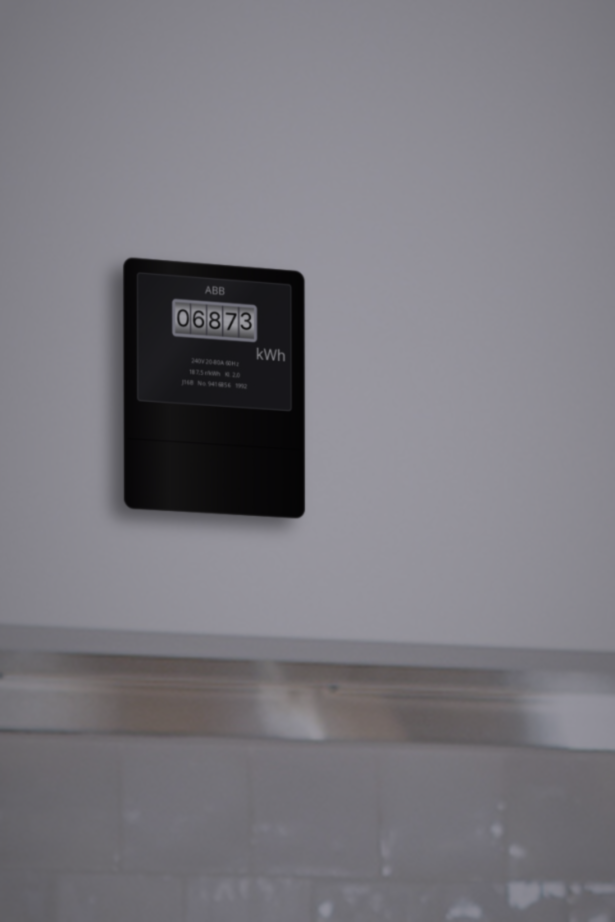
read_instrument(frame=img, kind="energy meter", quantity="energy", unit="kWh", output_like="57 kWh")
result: 6873 kWh
